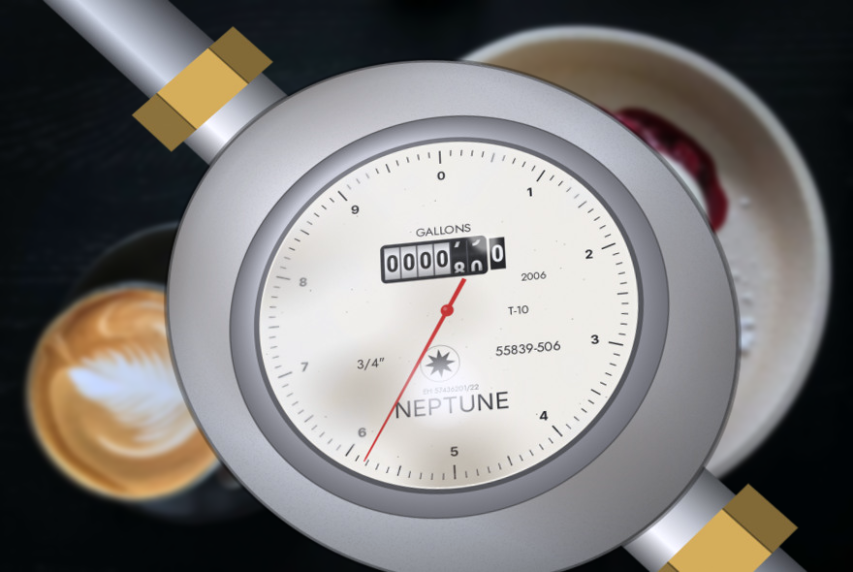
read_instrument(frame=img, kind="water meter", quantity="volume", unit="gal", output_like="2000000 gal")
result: 795.8 gal
